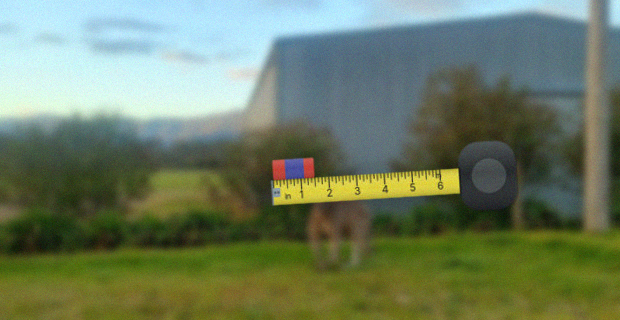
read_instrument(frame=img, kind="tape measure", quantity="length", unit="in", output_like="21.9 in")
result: 1.5 in
